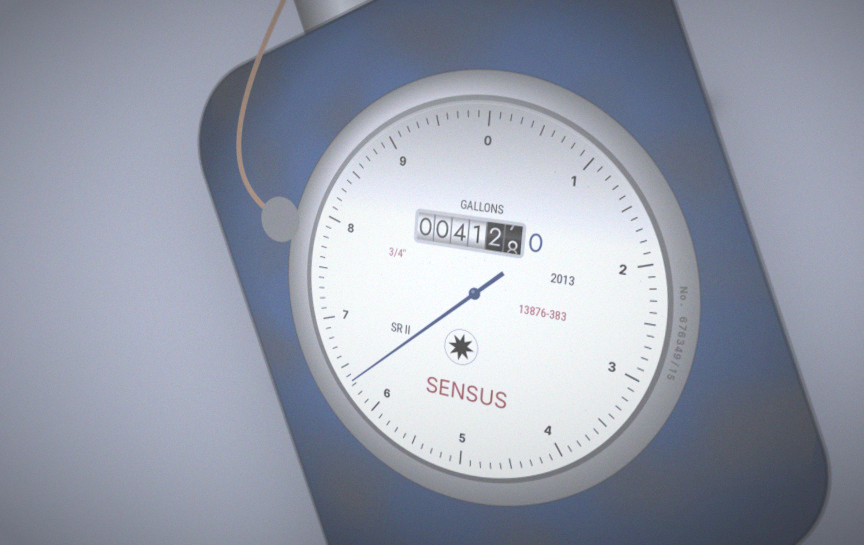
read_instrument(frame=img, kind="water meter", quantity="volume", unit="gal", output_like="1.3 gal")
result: 41276.3 gal
